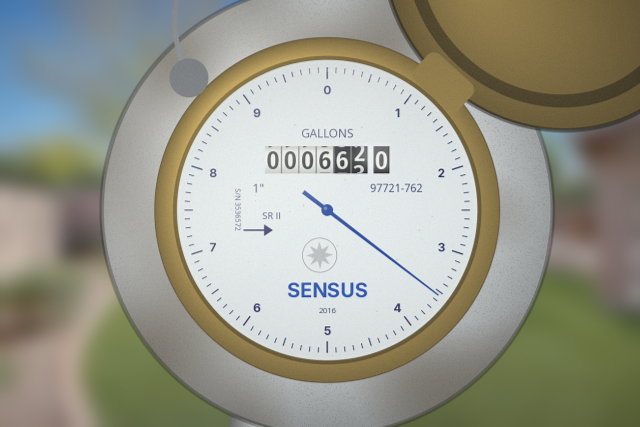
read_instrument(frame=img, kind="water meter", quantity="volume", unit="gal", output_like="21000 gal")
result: 6623.5 gal
